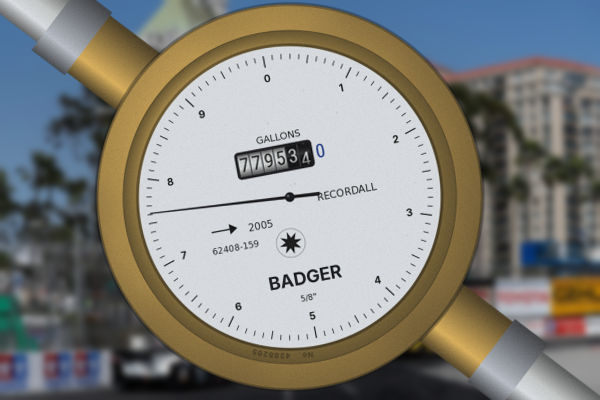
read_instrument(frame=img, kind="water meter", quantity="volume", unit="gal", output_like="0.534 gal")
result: 7795337.6 gal
